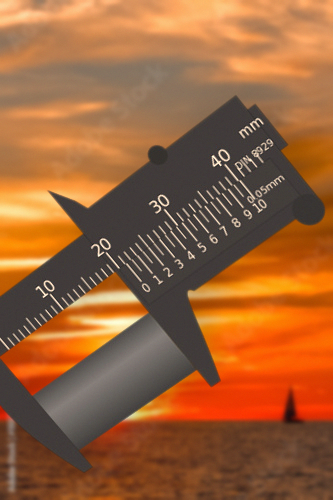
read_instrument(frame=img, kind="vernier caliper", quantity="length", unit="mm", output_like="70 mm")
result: 21.2 mm
